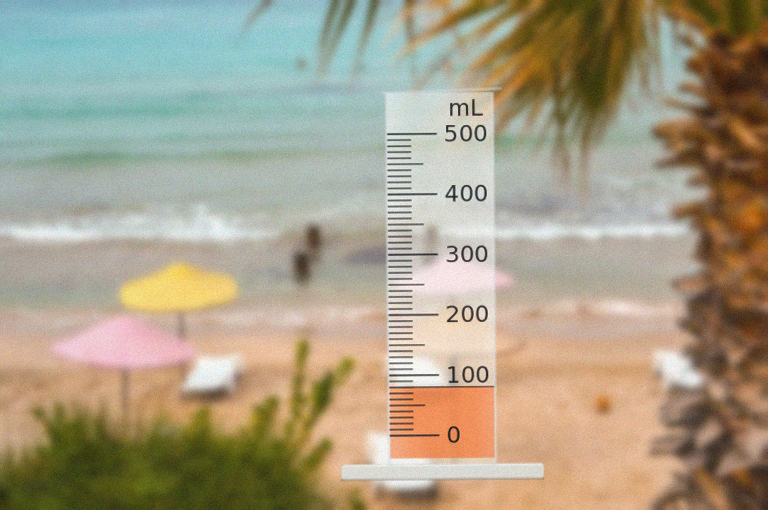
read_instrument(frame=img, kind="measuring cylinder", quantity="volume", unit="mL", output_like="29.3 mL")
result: 80 mL
